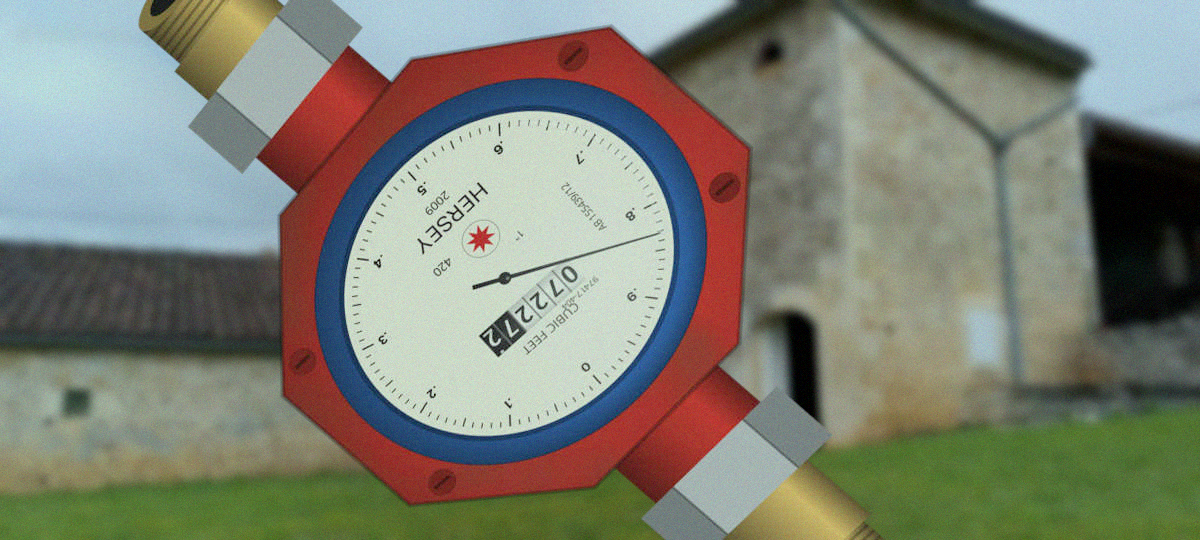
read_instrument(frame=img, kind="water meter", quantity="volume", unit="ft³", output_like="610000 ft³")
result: 72271.83 ft³
